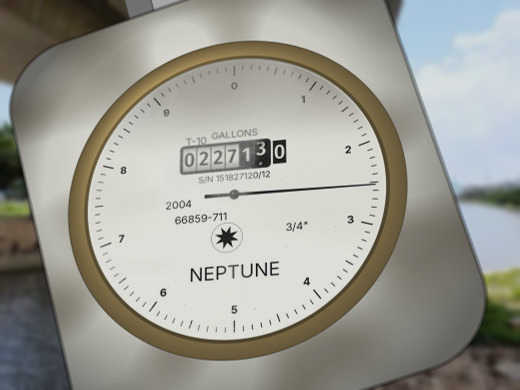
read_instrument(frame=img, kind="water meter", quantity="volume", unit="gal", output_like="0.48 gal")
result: 227132.5 gal
